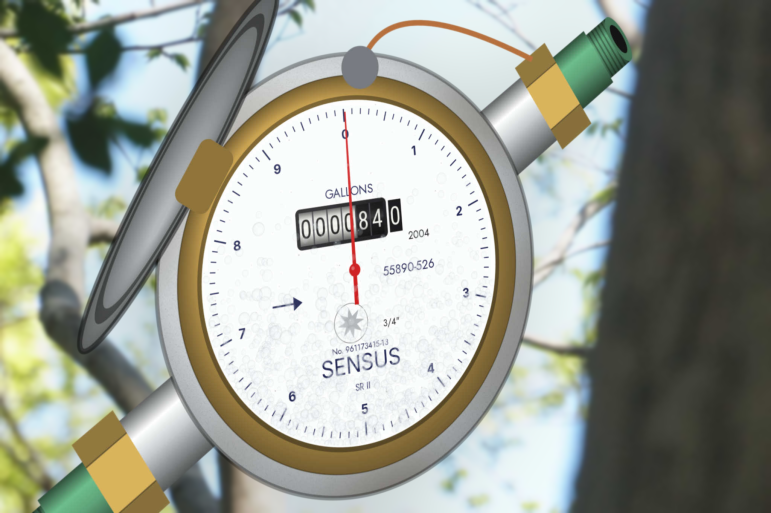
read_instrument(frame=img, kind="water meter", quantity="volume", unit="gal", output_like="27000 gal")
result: 840.0 gal
